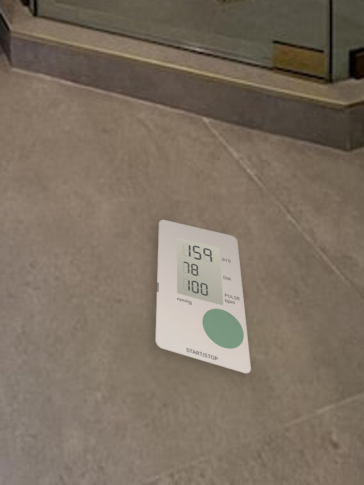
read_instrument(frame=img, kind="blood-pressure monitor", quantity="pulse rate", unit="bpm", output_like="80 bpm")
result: 100 bpm
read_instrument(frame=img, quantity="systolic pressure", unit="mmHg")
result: 159 mmHg
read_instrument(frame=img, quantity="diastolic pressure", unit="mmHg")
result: 78 mmHg
